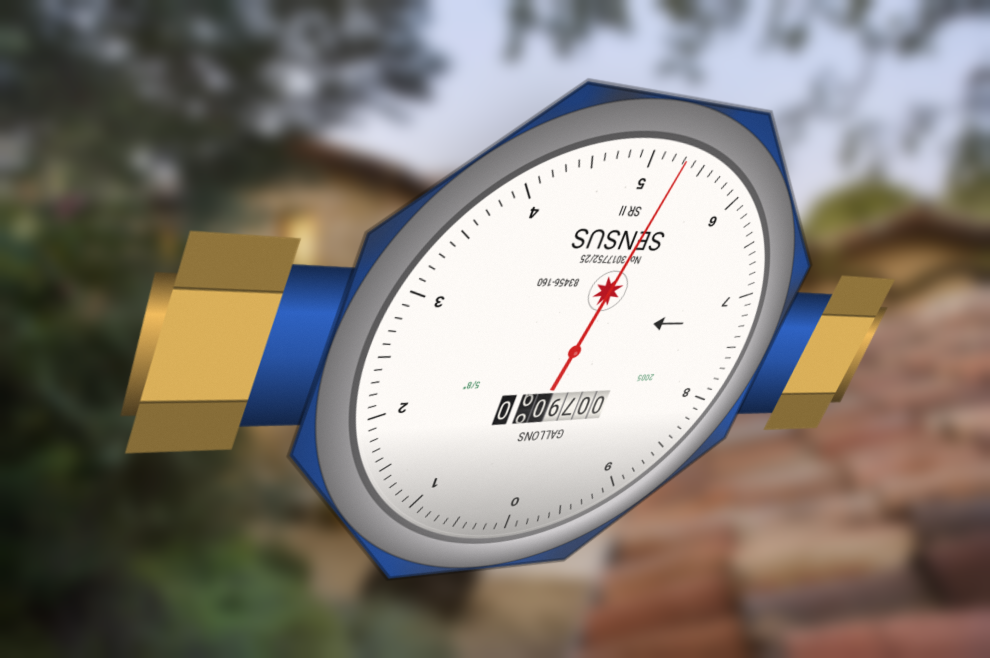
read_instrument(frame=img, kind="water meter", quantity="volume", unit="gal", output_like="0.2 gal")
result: 79085.3 gal
